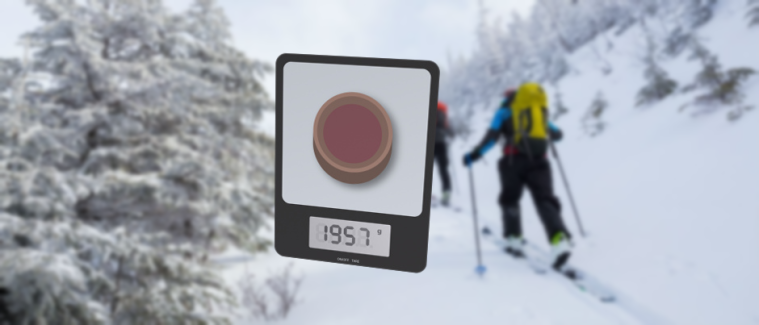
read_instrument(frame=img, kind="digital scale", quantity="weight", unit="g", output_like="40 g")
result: 1957 g
